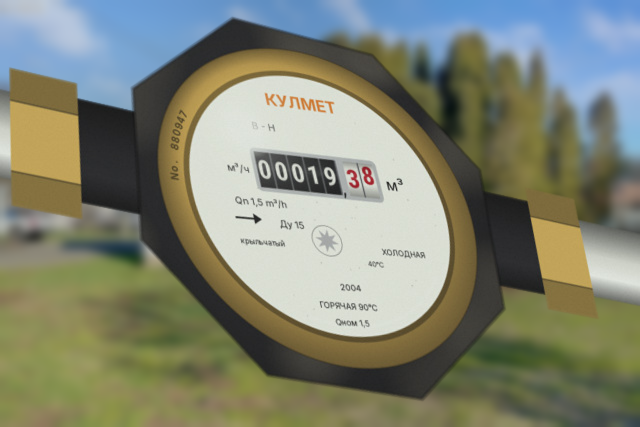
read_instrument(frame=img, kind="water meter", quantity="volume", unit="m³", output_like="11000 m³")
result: 19.38 m³
